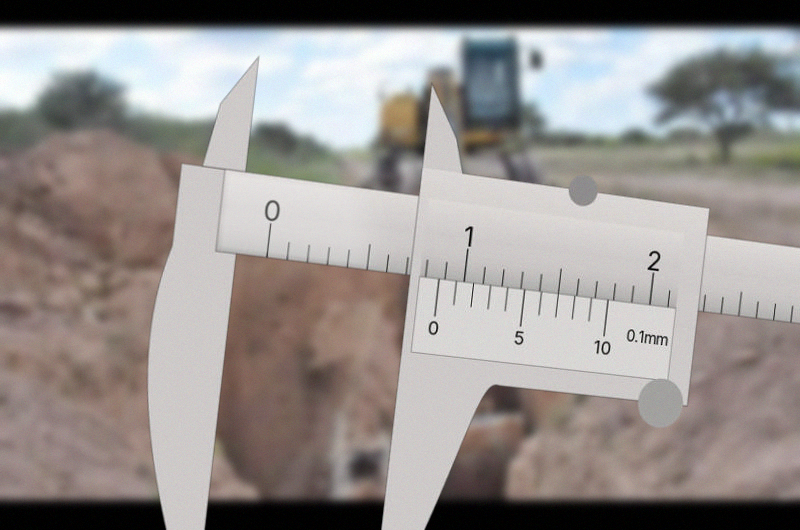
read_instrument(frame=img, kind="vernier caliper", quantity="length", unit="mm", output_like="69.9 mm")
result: 8.7 mm
